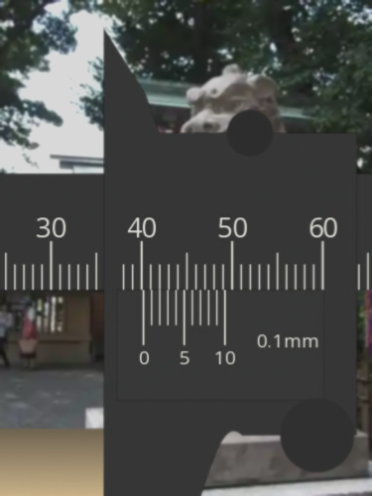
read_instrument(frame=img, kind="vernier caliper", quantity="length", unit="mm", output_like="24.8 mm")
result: 40.2 mm
